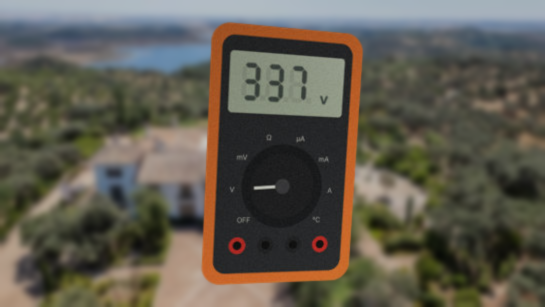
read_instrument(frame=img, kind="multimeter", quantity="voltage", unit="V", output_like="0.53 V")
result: 337 V
